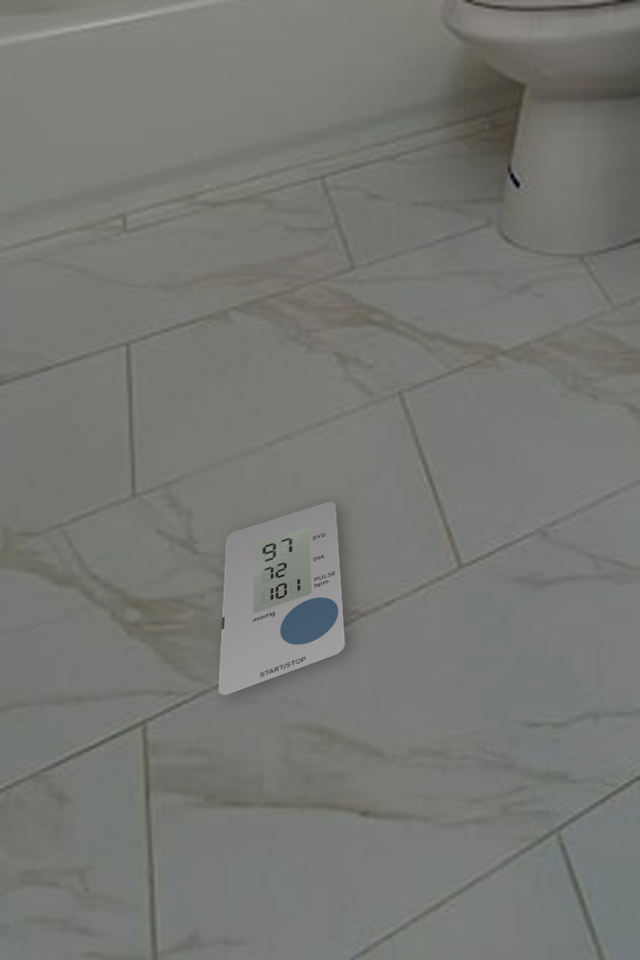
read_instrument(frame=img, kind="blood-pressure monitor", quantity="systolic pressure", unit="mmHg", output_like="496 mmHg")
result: 97 mmHg
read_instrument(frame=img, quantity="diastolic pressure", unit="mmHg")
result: 72 mmHg
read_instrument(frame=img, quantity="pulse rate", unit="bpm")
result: 101 bpm
